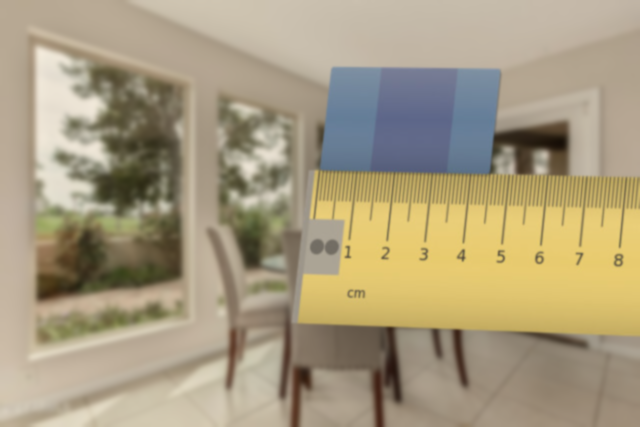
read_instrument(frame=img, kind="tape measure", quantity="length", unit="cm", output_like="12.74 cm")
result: 4.5 cm
